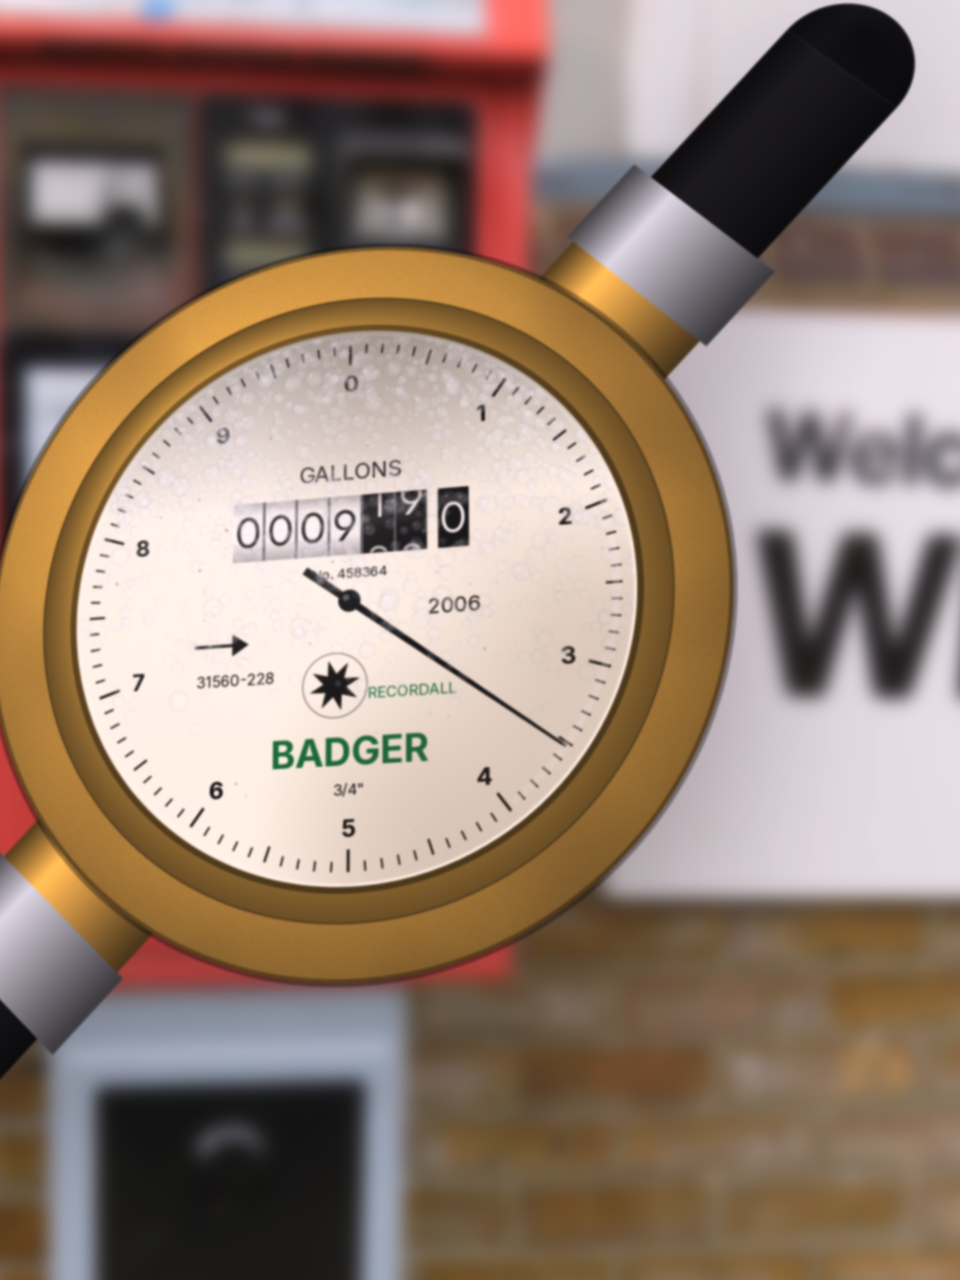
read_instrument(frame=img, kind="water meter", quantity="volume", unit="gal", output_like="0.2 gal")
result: 9193.5 gal
